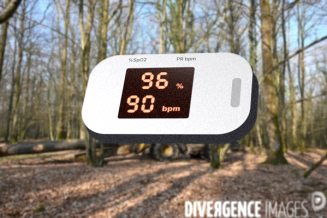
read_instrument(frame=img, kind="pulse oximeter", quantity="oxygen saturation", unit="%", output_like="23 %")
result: 96 %
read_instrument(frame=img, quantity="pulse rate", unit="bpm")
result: 90 bpm
